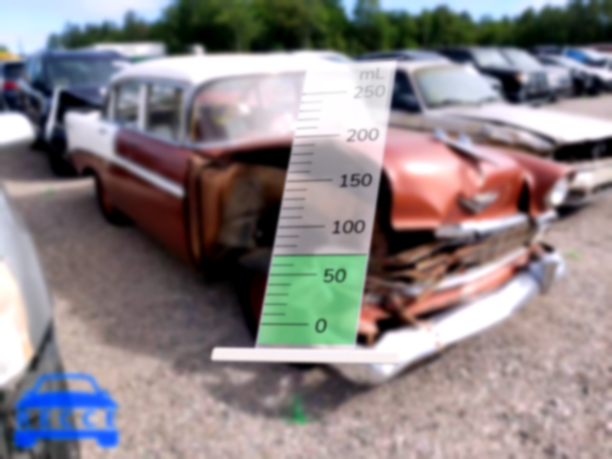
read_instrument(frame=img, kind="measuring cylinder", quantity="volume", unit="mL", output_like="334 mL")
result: 70 mL
